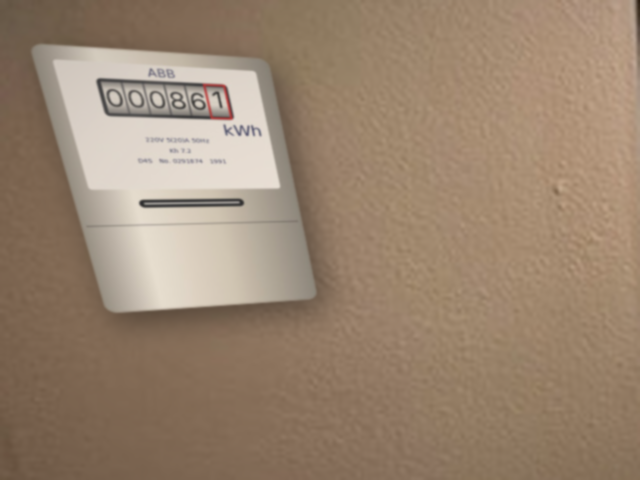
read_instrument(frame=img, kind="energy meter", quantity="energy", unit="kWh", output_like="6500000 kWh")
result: 86.1 kWh
